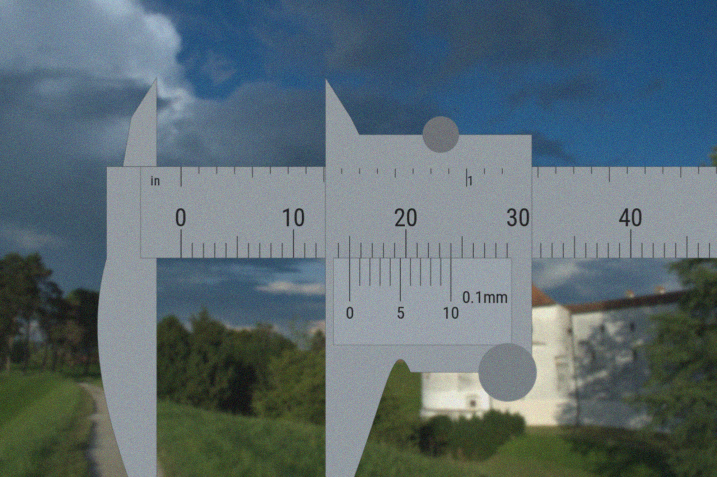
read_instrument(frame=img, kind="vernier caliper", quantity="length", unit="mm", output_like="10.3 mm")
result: 15.0 mm
